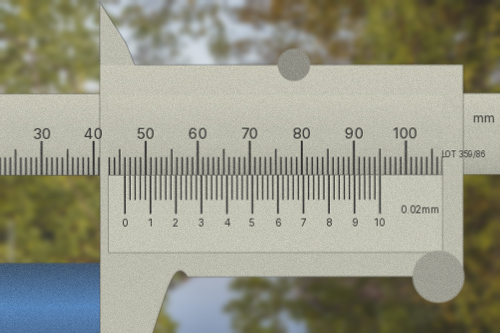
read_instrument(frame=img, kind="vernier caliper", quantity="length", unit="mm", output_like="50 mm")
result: 46.0 mm
